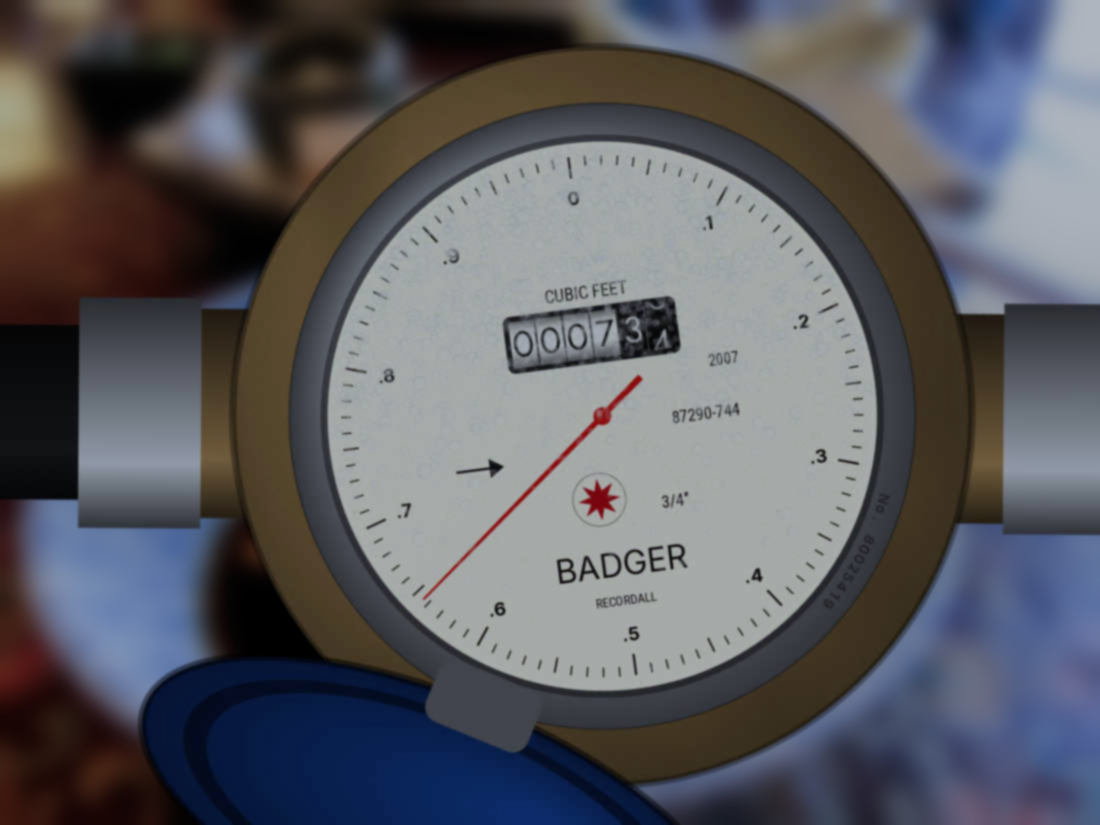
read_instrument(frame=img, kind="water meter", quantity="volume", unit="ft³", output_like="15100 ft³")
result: 733.64 ft³
